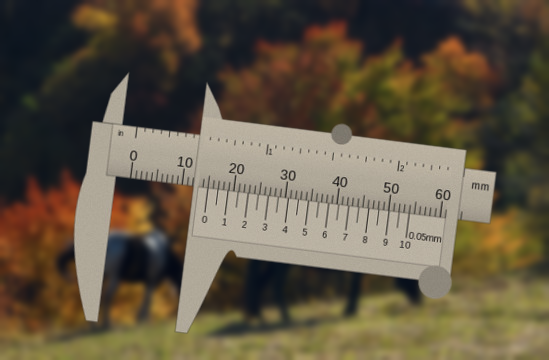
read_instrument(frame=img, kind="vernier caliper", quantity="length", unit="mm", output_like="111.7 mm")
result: 15.0 mm
